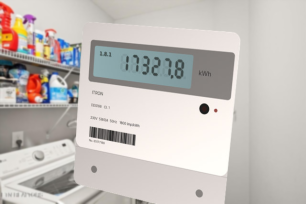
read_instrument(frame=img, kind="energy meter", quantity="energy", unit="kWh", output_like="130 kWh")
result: 17327.8 kWh
